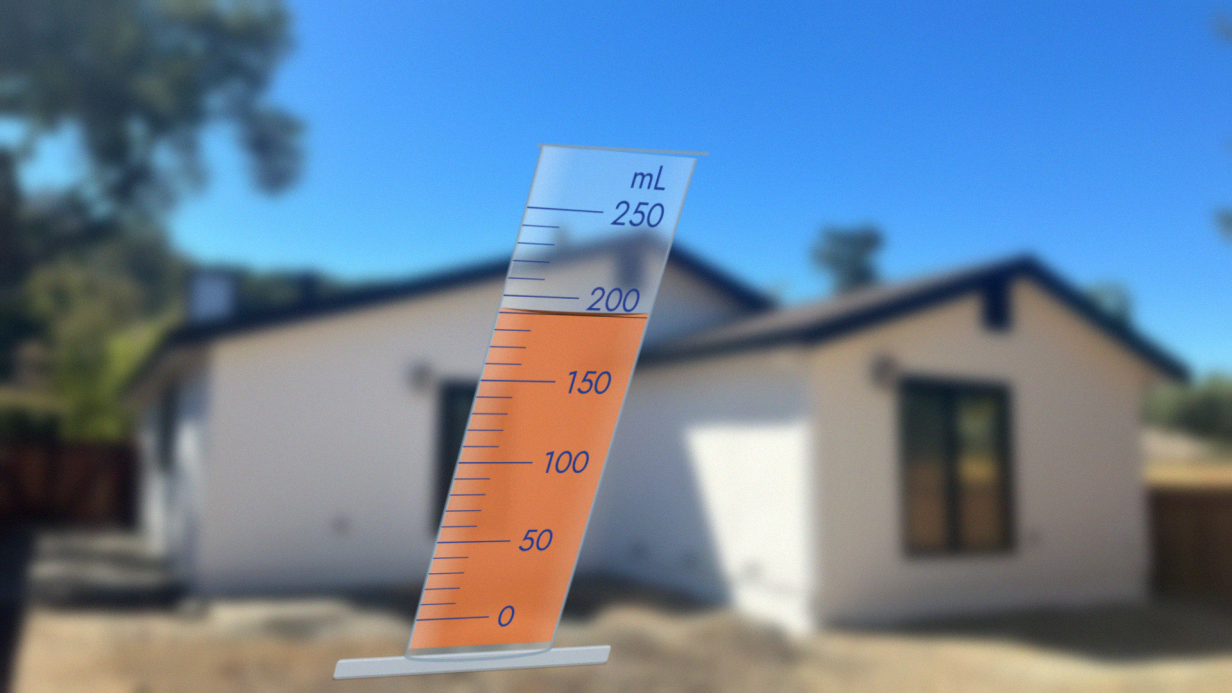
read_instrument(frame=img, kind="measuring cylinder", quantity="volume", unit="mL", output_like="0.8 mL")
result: 190 mL
